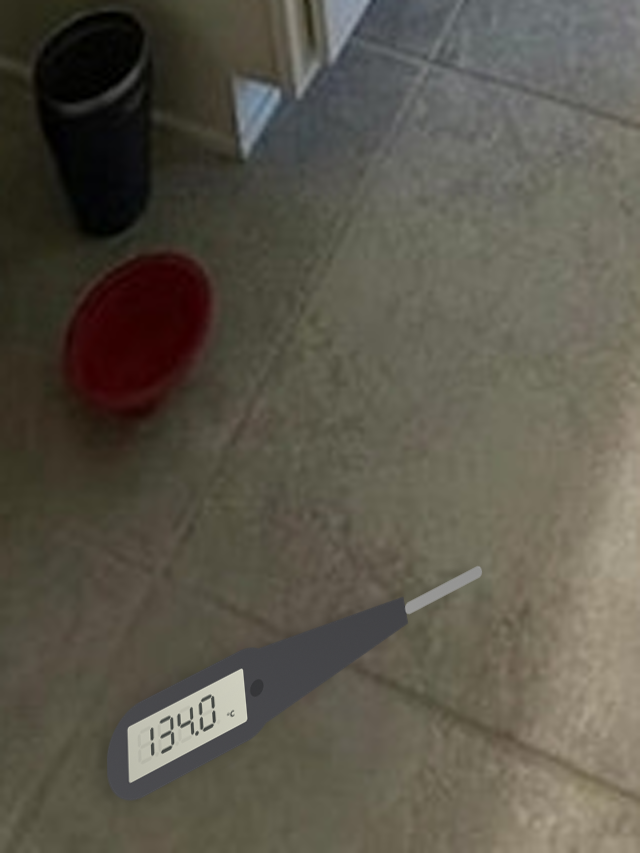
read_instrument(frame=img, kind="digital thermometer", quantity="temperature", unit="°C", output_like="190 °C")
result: 134.0 °C
